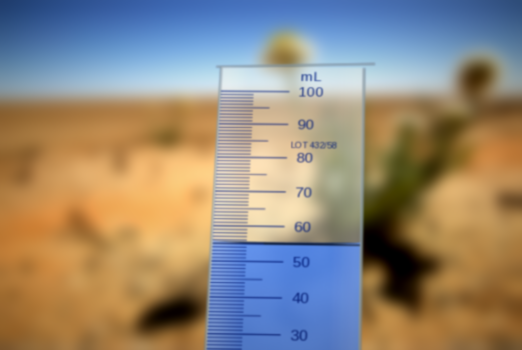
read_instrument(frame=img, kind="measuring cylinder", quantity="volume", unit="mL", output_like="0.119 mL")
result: 55 mL
